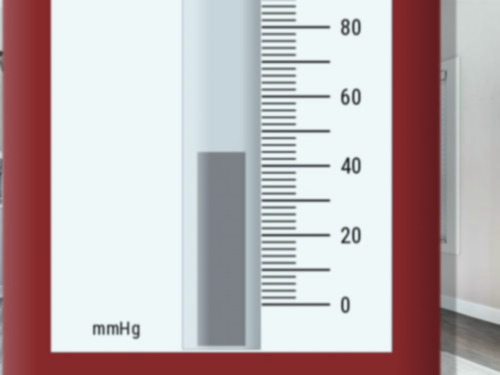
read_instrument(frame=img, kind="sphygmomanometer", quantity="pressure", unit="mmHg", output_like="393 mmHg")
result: 44 mmHg
